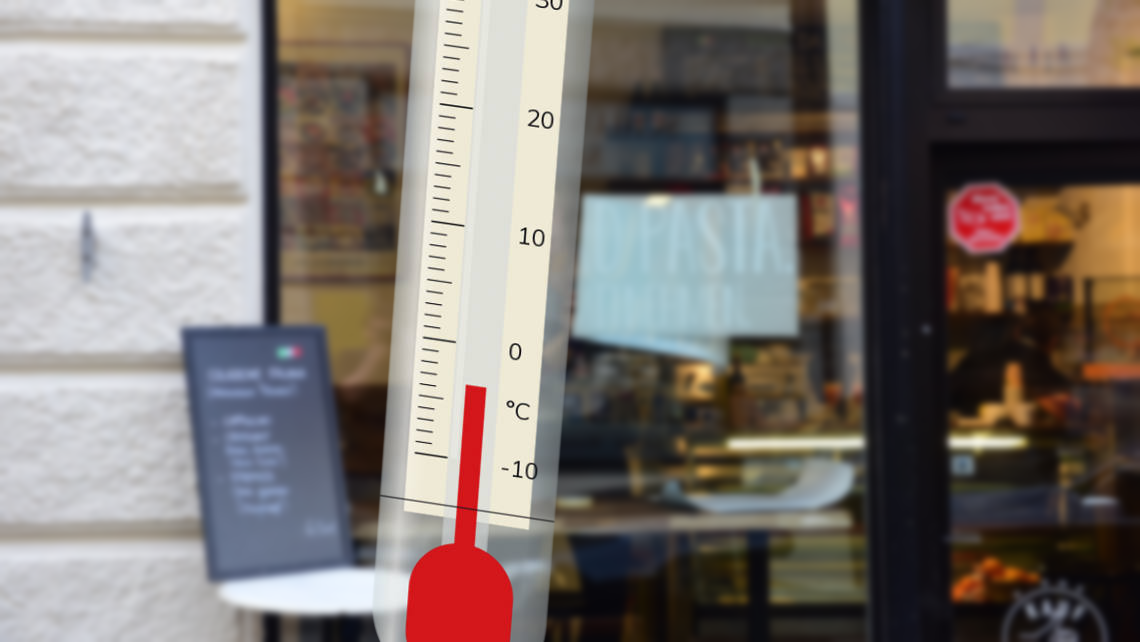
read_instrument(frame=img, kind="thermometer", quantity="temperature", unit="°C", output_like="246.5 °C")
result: -3.5 °C
